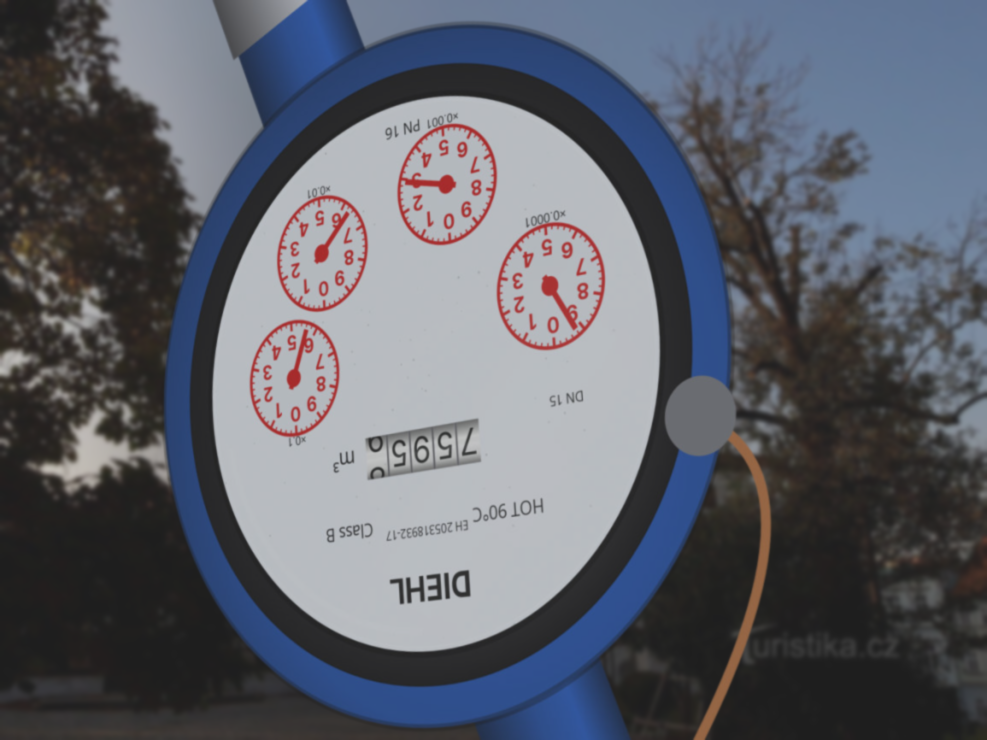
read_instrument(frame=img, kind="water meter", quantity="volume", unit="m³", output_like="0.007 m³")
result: 75958.5629 m³
